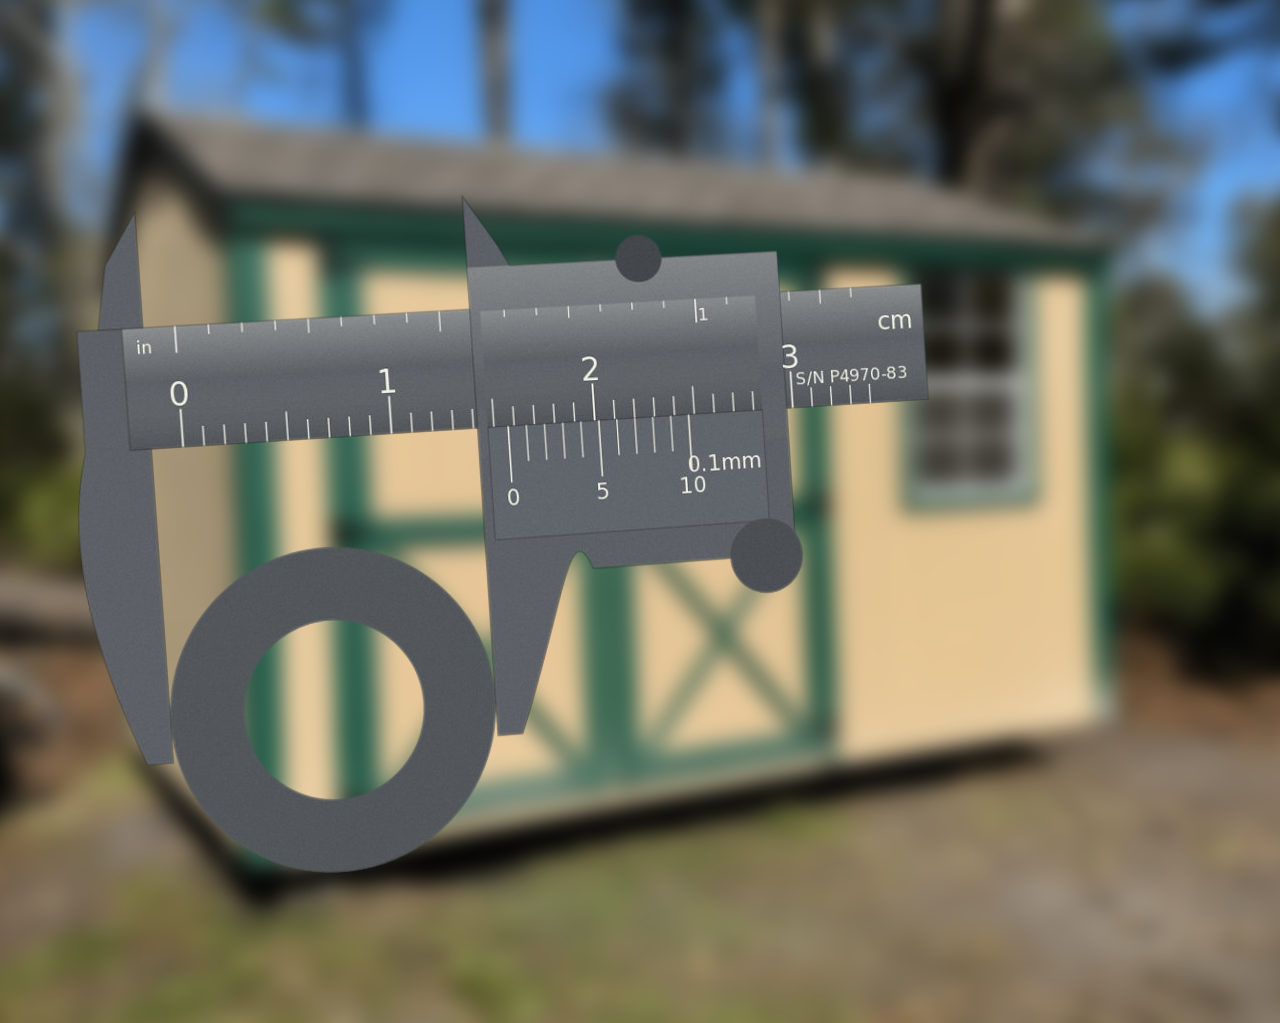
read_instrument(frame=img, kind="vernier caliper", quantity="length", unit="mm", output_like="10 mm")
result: 15.7 mm
